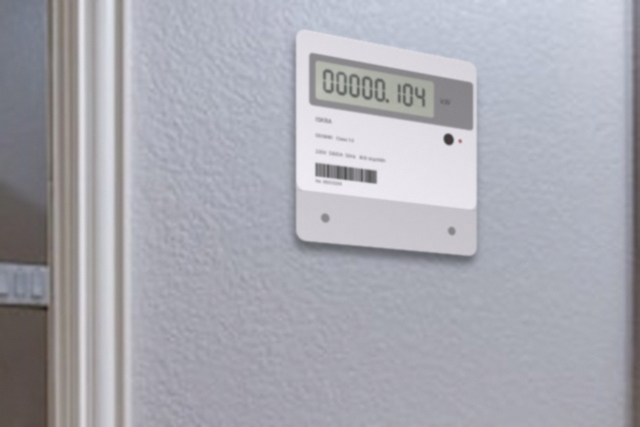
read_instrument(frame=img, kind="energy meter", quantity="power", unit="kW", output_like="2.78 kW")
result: 0.104 kW
